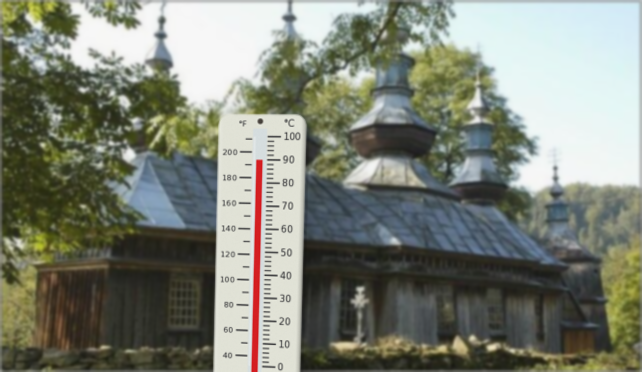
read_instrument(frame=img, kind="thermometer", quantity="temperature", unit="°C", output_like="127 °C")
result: 90 °C
